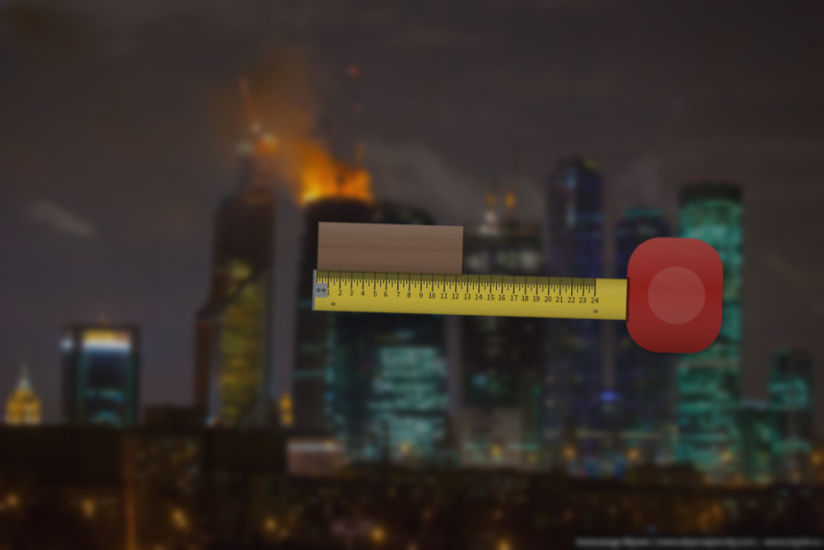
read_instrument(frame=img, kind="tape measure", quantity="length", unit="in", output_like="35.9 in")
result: 12.5 in
